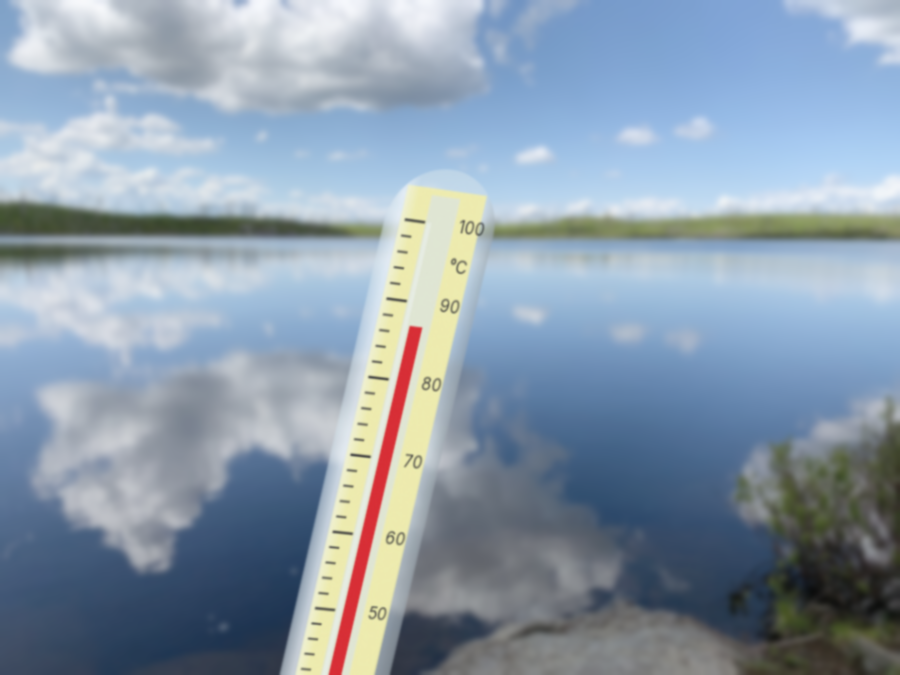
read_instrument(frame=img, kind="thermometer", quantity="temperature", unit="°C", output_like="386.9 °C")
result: 87 °C
